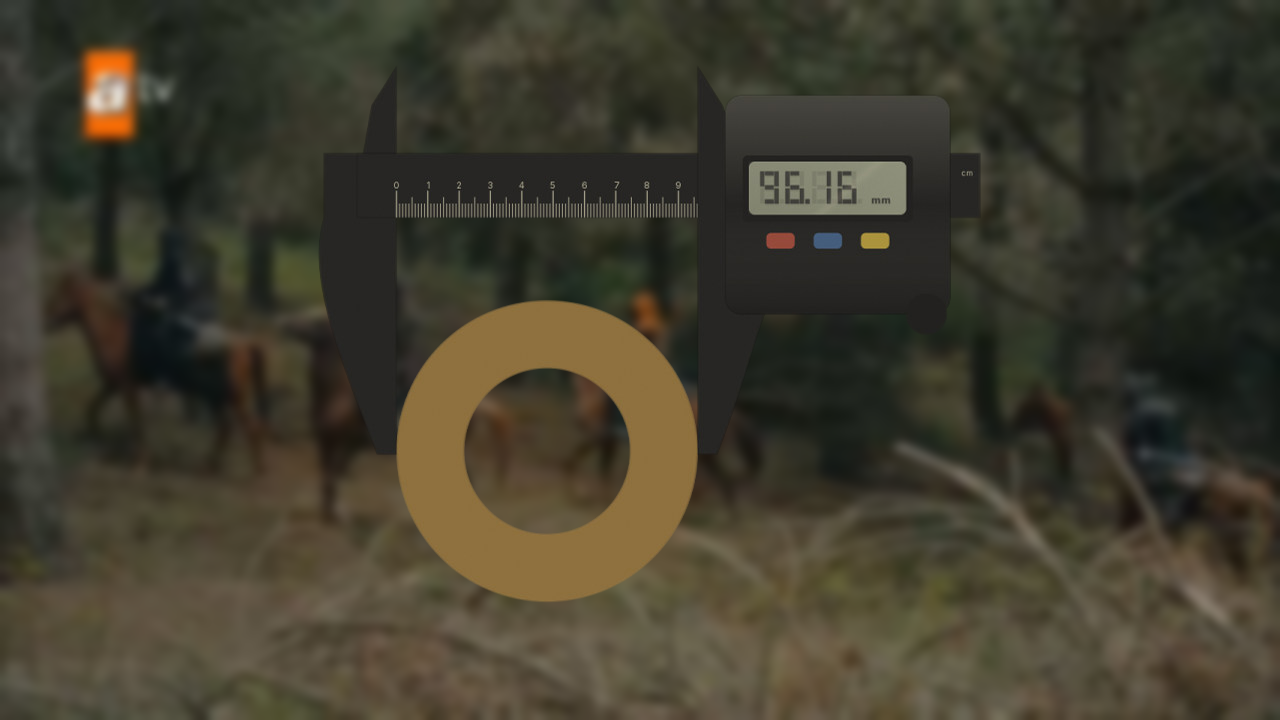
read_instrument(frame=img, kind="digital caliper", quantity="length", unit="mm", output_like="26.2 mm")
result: 96.16 mm
